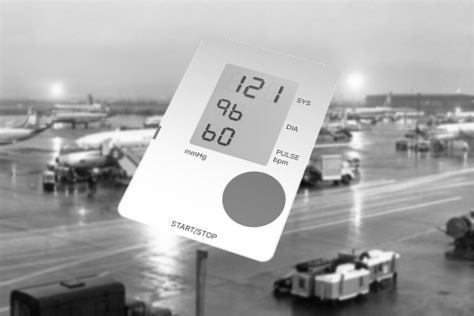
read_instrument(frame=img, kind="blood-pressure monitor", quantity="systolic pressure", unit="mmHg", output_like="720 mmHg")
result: 121 mmHg
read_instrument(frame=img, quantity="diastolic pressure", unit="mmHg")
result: 96 mmHg
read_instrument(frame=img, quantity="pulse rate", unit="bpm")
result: 60 bpm
